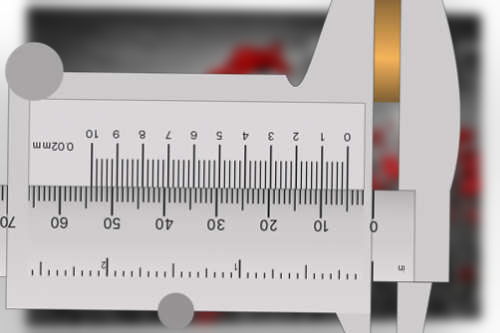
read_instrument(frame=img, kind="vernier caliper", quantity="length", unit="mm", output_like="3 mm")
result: 5.0 mm
